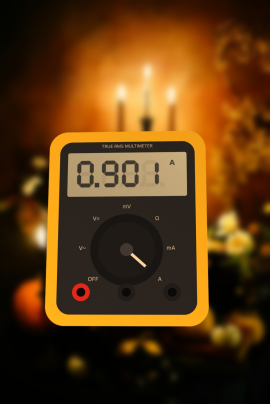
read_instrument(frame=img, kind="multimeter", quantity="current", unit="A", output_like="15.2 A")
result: 0.901 A
